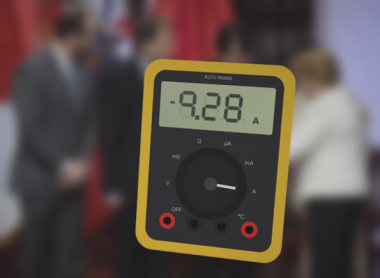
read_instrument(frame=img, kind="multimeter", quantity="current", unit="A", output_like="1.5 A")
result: -9.28 A
